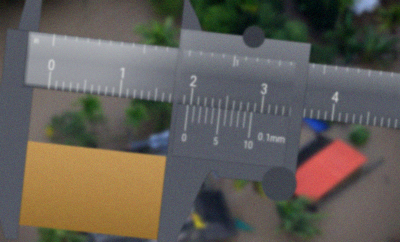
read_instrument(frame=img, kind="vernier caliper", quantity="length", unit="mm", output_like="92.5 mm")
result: 19.6 mm
